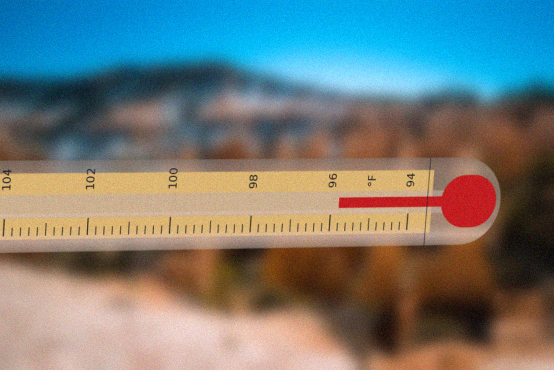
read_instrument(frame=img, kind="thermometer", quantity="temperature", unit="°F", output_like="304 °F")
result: 95.8 °F
